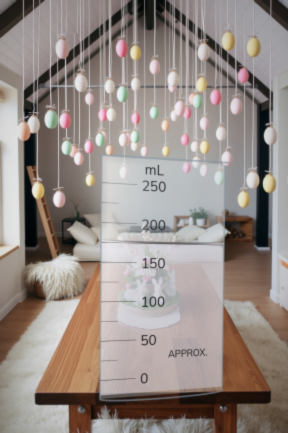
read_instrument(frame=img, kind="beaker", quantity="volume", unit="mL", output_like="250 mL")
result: 175 mL
